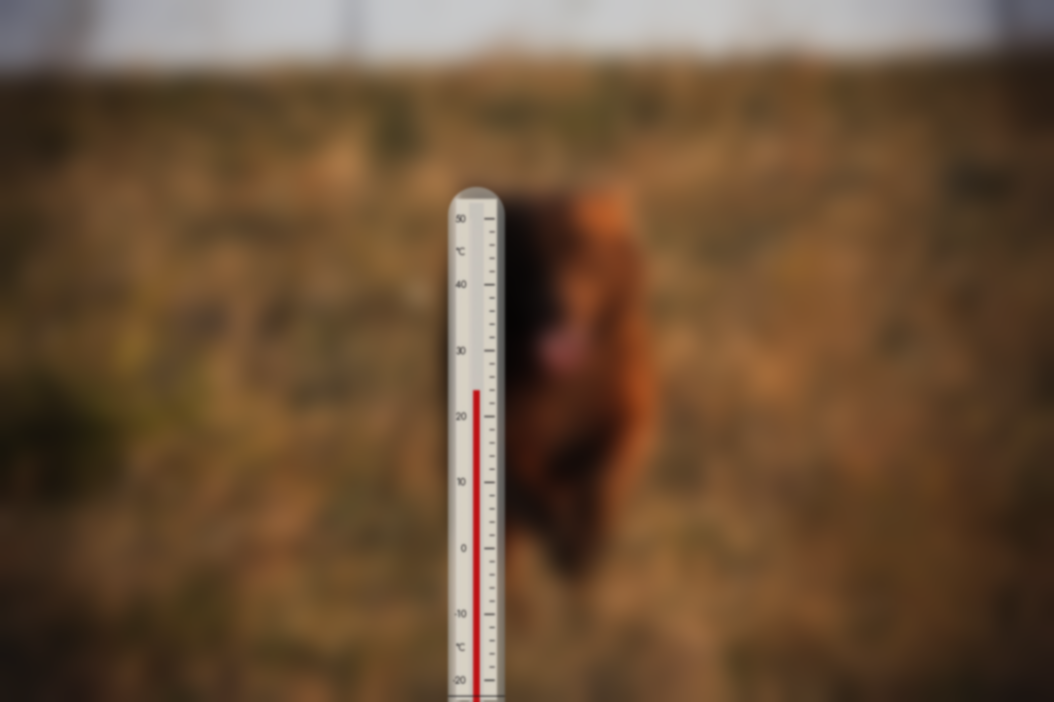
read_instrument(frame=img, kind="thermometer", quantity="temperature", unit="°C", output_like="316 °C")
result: 24 °C
